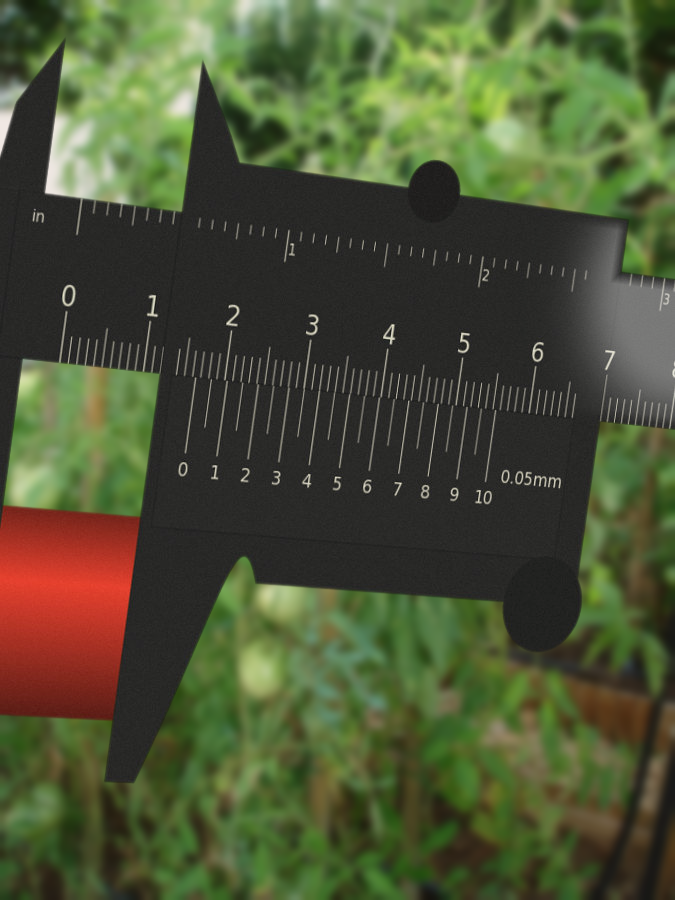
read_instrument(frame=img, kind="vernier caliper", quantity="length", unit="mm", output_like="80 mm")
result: 16.4 mm
